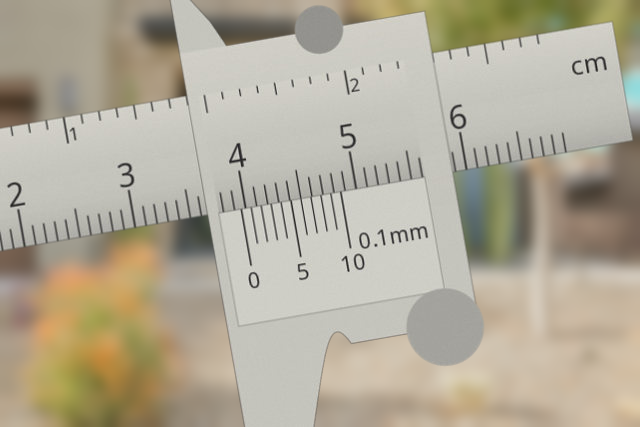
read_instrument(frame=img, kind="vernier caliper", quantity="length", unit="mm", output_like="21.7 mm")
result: 39.6 mm
